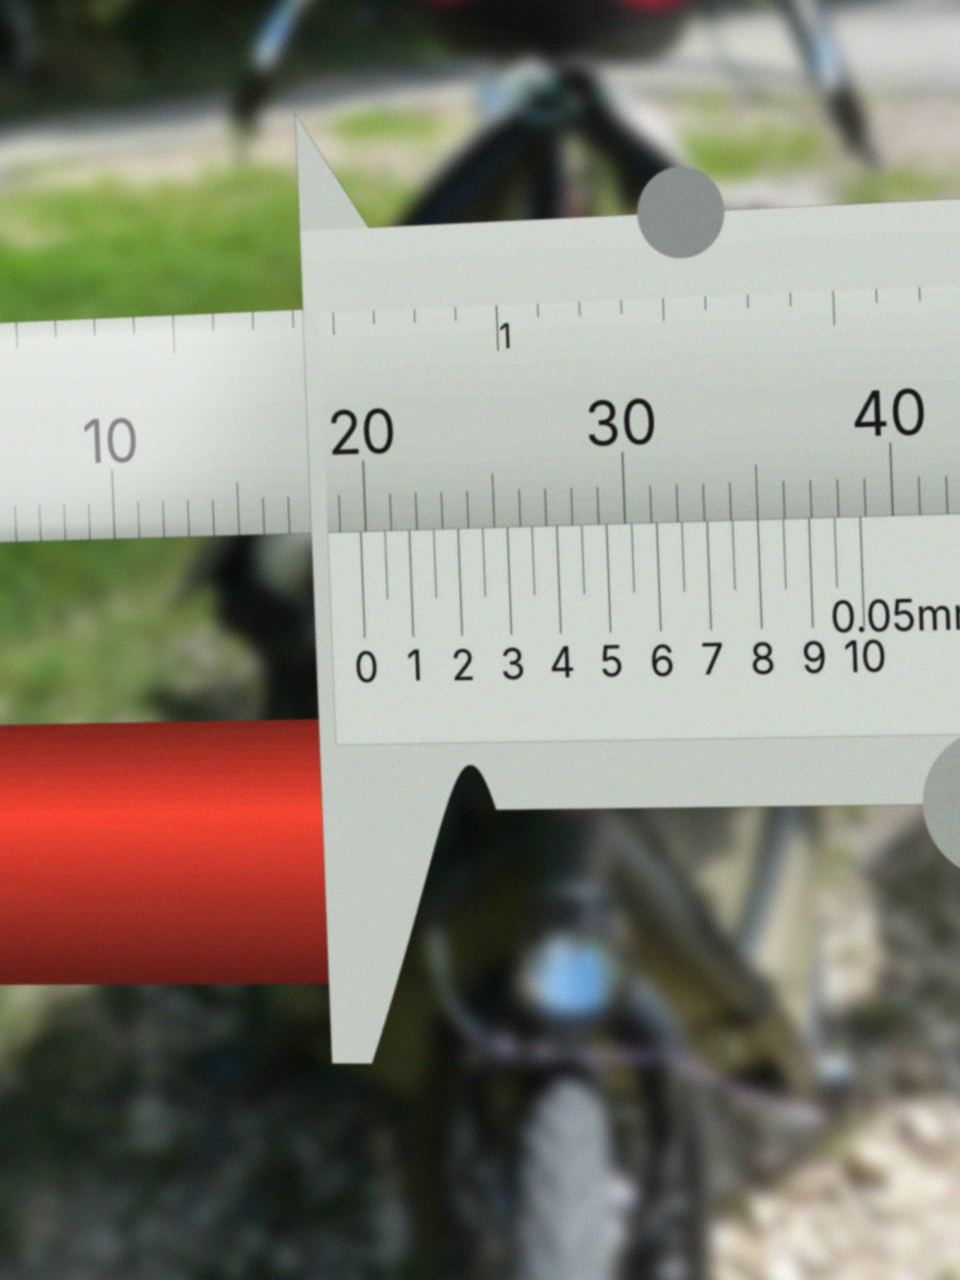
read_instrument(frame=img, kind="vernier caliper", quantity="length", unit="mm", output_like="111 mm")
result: 19.8 mm
